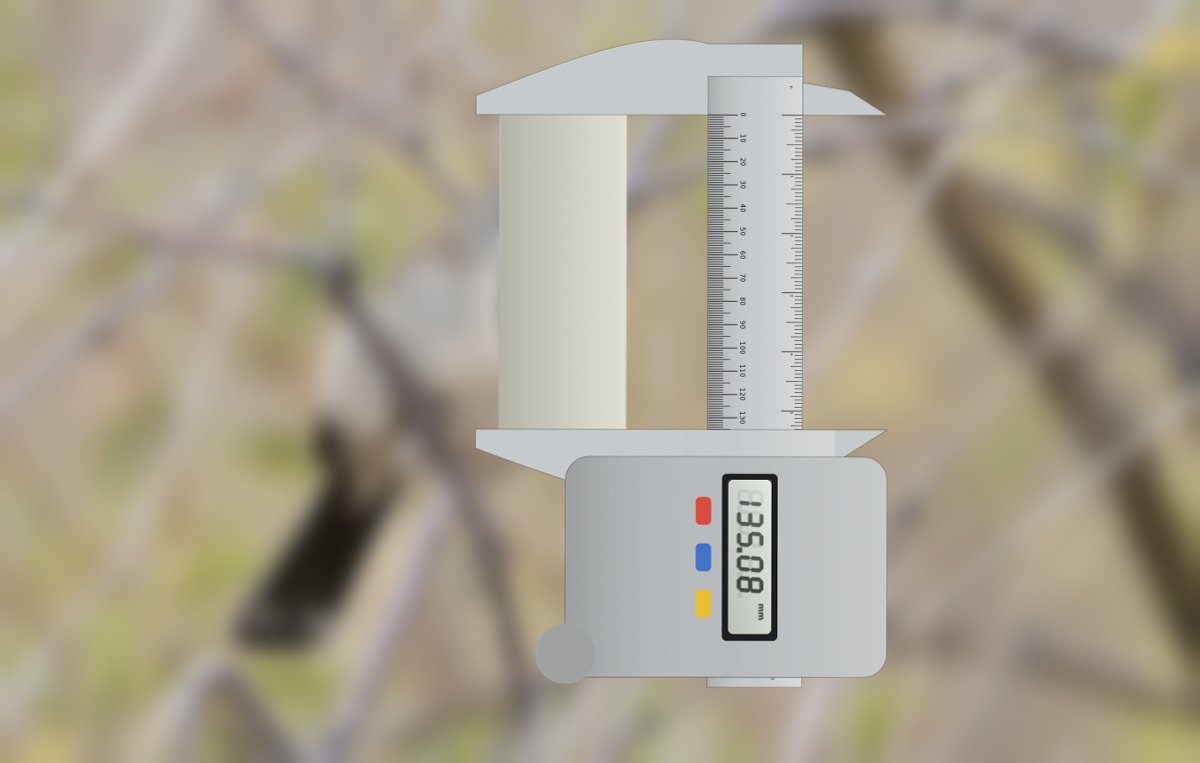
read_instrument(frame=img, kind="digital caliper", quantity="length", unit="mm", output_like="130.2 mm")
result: 135.08 mm
